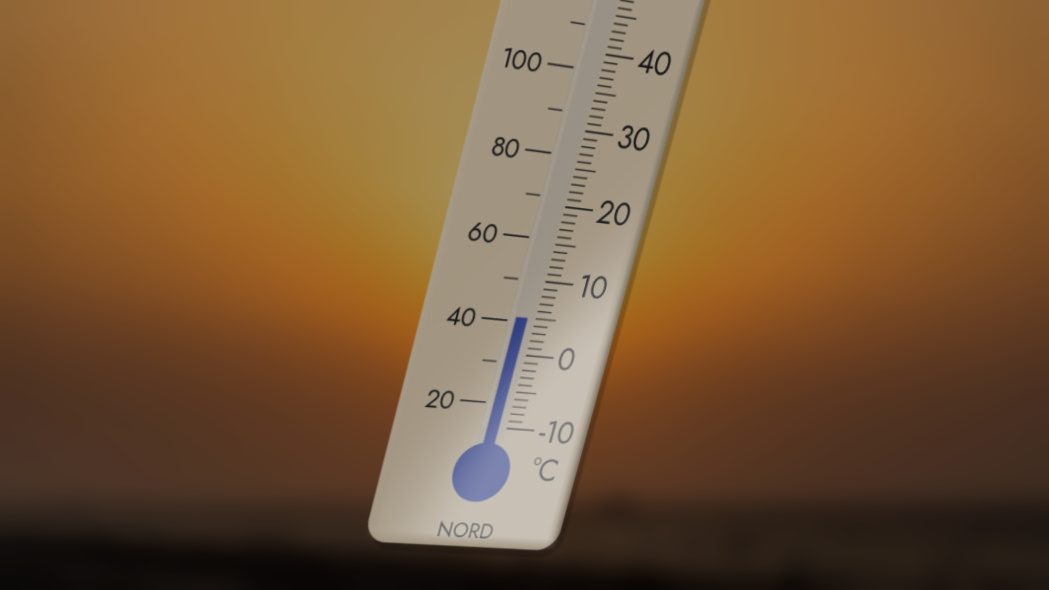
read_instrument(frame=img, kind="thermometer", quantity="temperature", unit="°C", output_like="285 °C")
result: 5 °C
